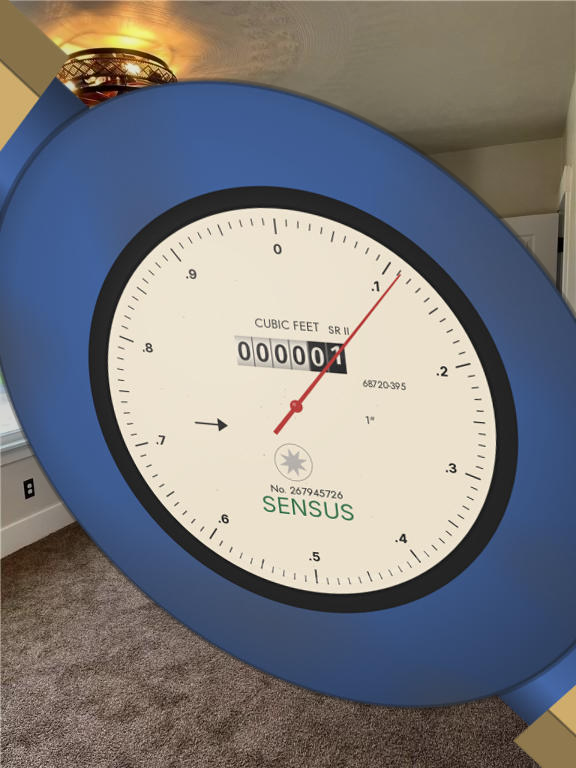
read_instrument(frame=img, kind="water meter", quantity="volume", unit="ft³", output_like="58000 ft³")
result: 1.11 ft³
